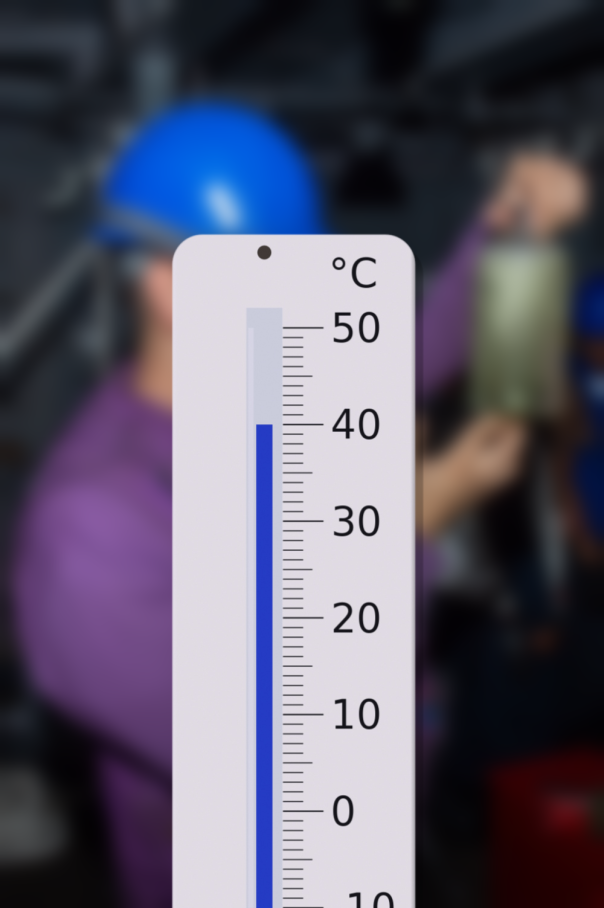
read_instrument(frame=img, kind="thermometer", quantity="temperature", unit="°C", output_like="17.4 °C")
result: 40 °C
